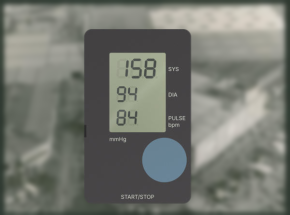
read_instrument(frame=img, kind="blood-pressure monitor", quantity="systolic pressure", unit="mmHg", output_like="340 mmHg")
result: 158 mmHg
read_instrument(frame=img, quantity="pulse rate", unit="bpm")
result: 84 bpm
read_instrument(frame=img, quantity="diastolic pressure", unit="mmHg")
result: 94 mmHg
